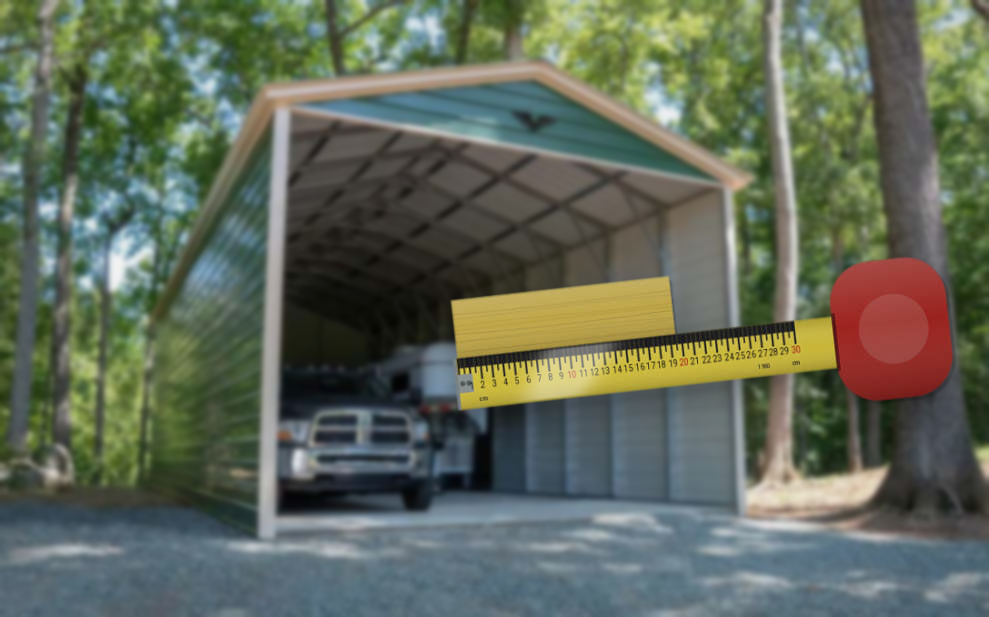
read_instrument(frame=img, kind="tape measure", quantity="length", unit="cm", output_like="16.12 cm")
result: 19.5 cm
